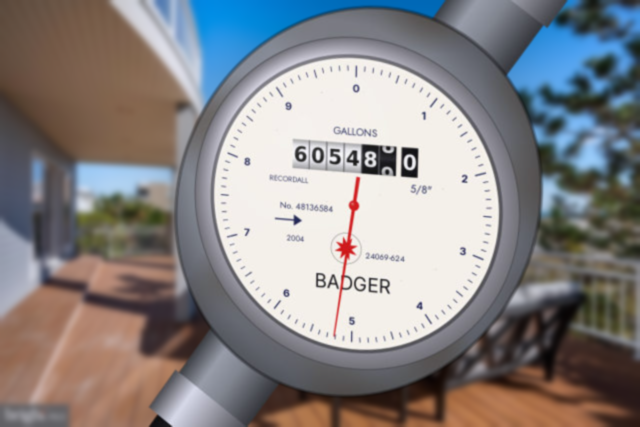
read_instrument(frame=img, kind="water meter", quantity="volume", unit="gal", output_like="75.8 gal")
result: 6054885.2 gal
